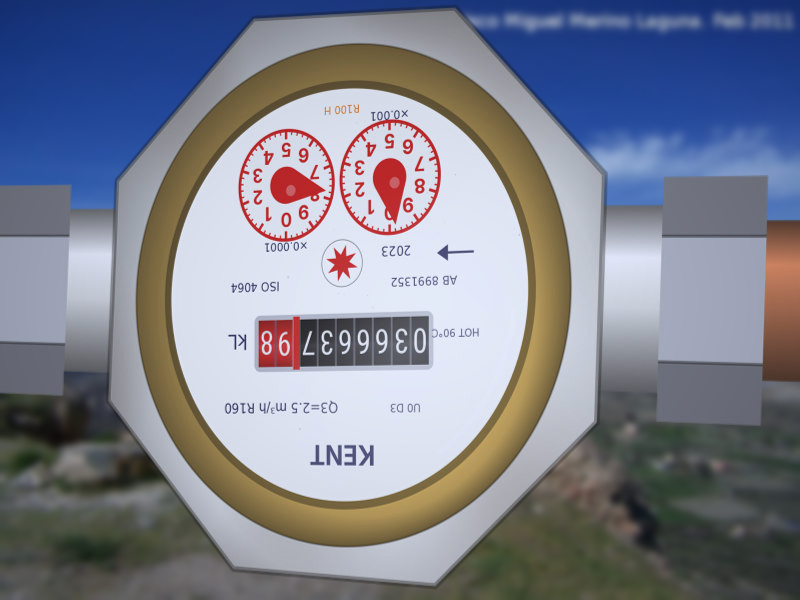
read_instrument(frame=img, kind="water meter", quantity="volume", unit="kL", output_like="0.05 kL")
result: 366637.9797 kL
